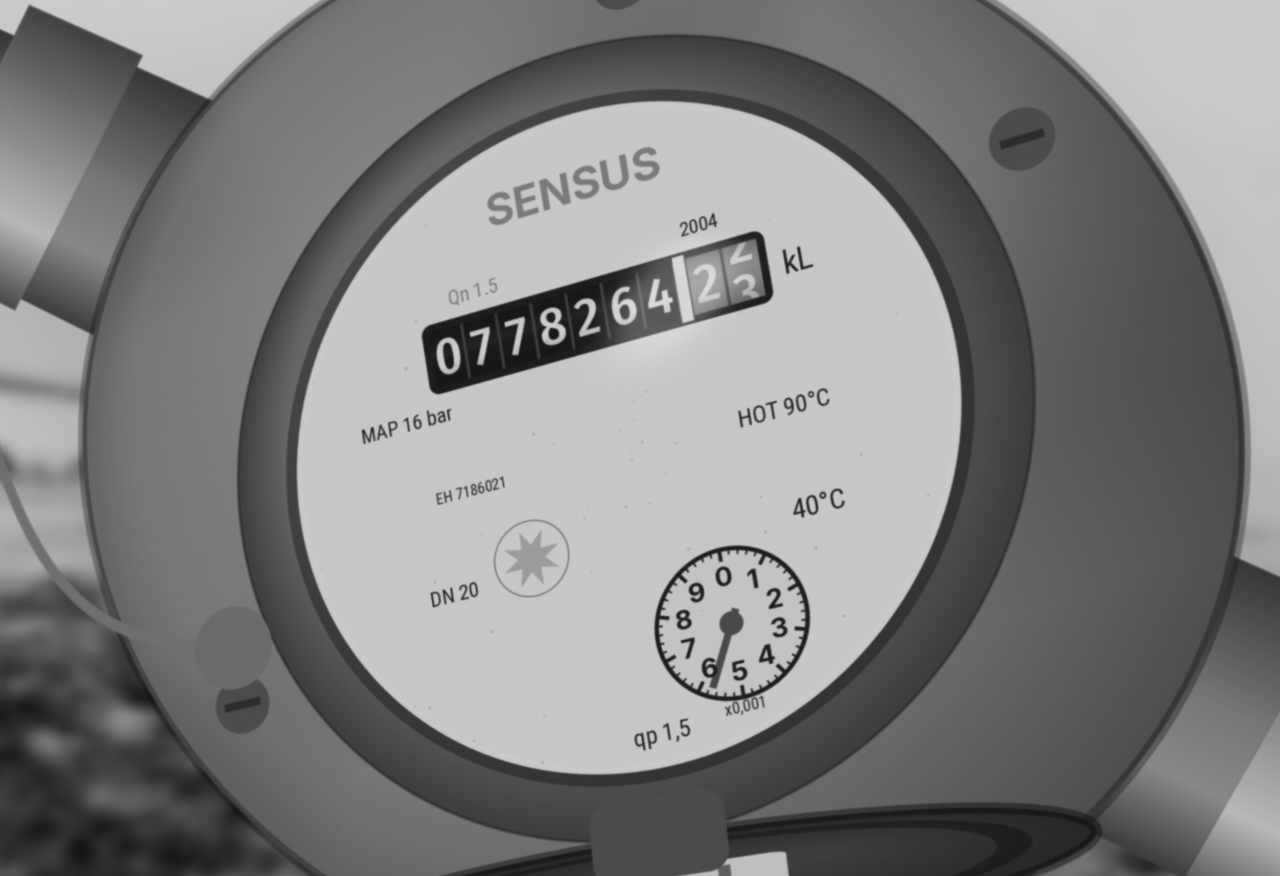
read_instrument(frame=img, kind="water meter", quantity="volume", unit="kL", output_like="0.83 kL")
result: 778264.225 kL
